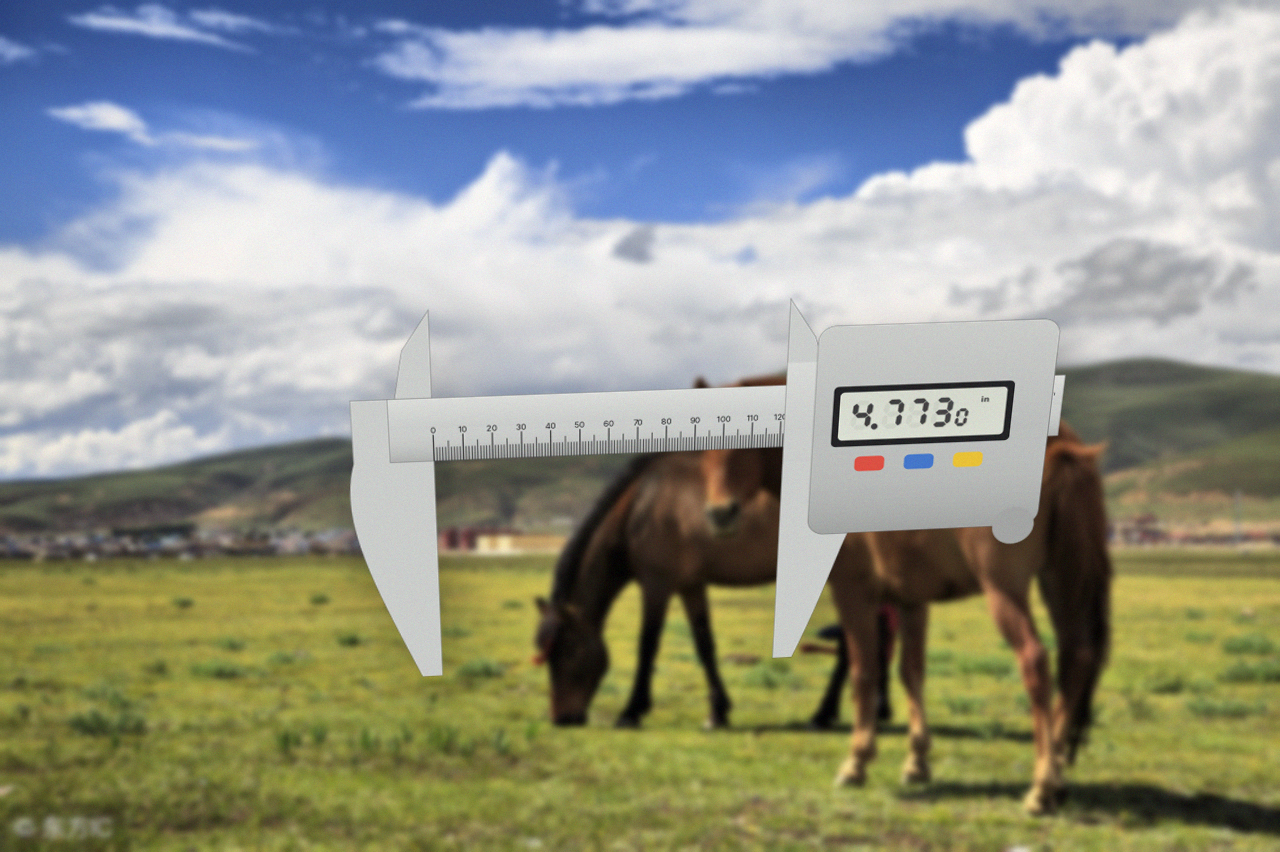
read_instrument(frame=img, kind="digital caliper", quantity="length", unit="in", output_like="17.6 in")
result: 4.7730 in
